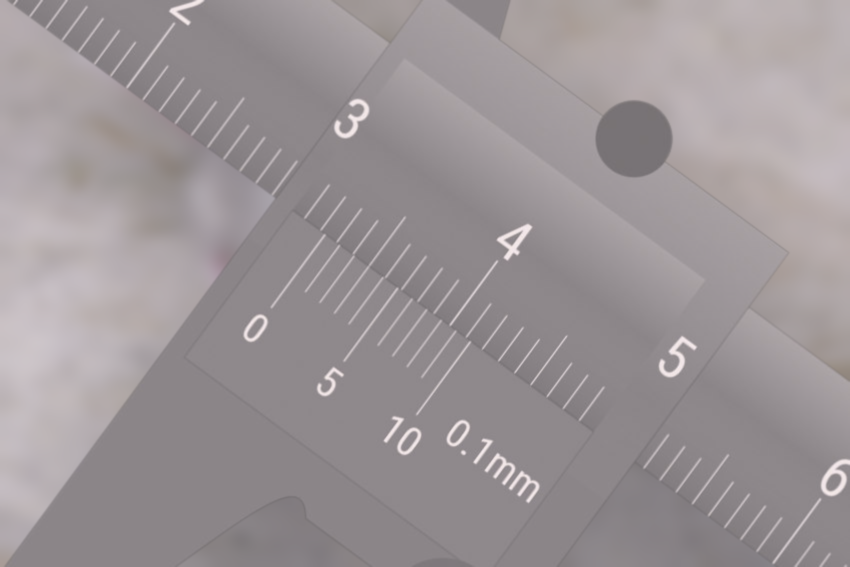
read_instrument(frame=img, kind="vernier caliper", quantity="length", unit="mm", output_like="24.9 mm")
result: 32.3 mm
